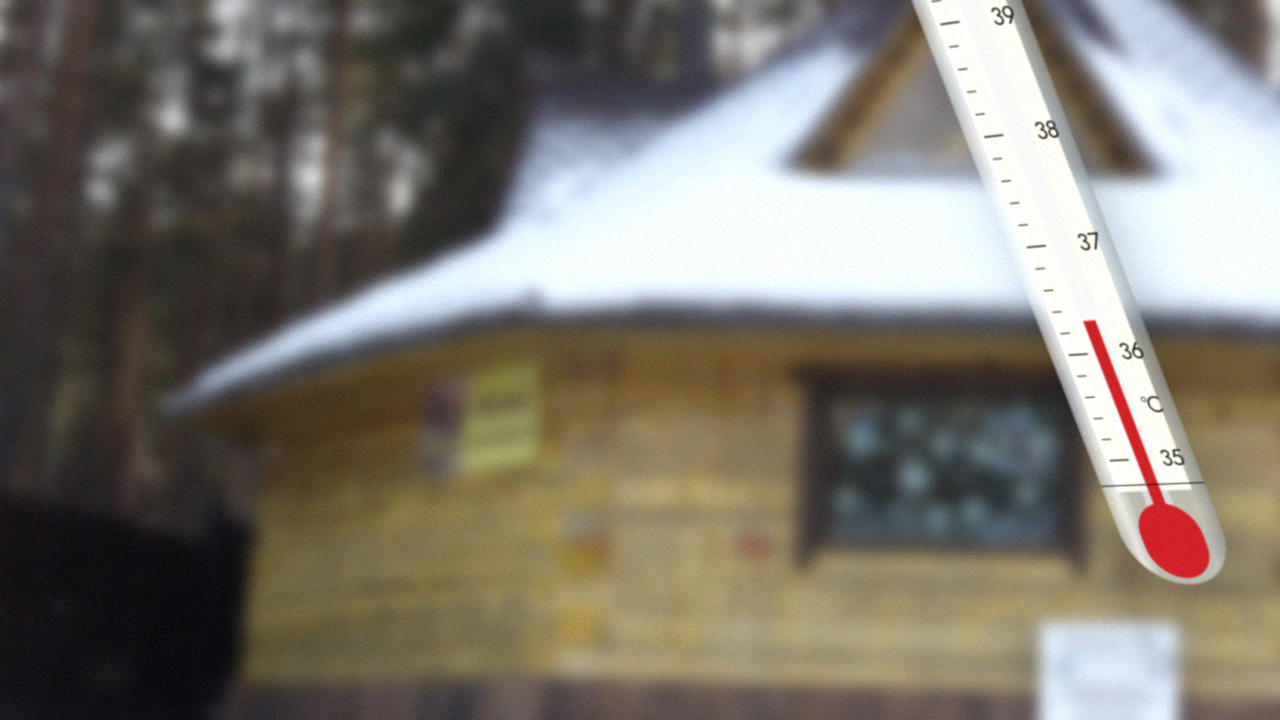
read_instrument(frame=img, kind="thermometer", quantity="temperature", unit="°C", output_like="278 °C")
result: 36.3 °C
